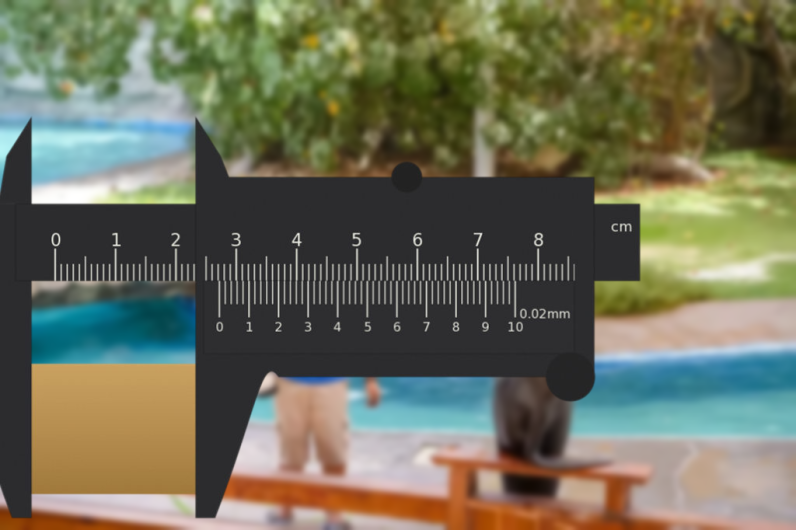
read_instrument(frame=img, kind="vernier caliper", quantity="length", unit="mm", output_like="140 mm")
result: 27.2 mm
